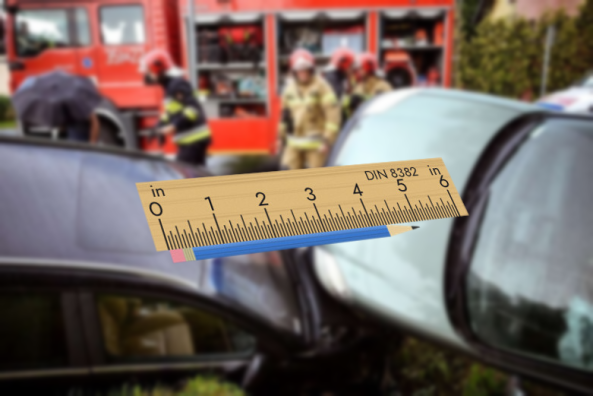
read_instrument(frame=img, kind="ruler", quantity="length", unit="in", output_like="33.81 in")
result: 5 in
